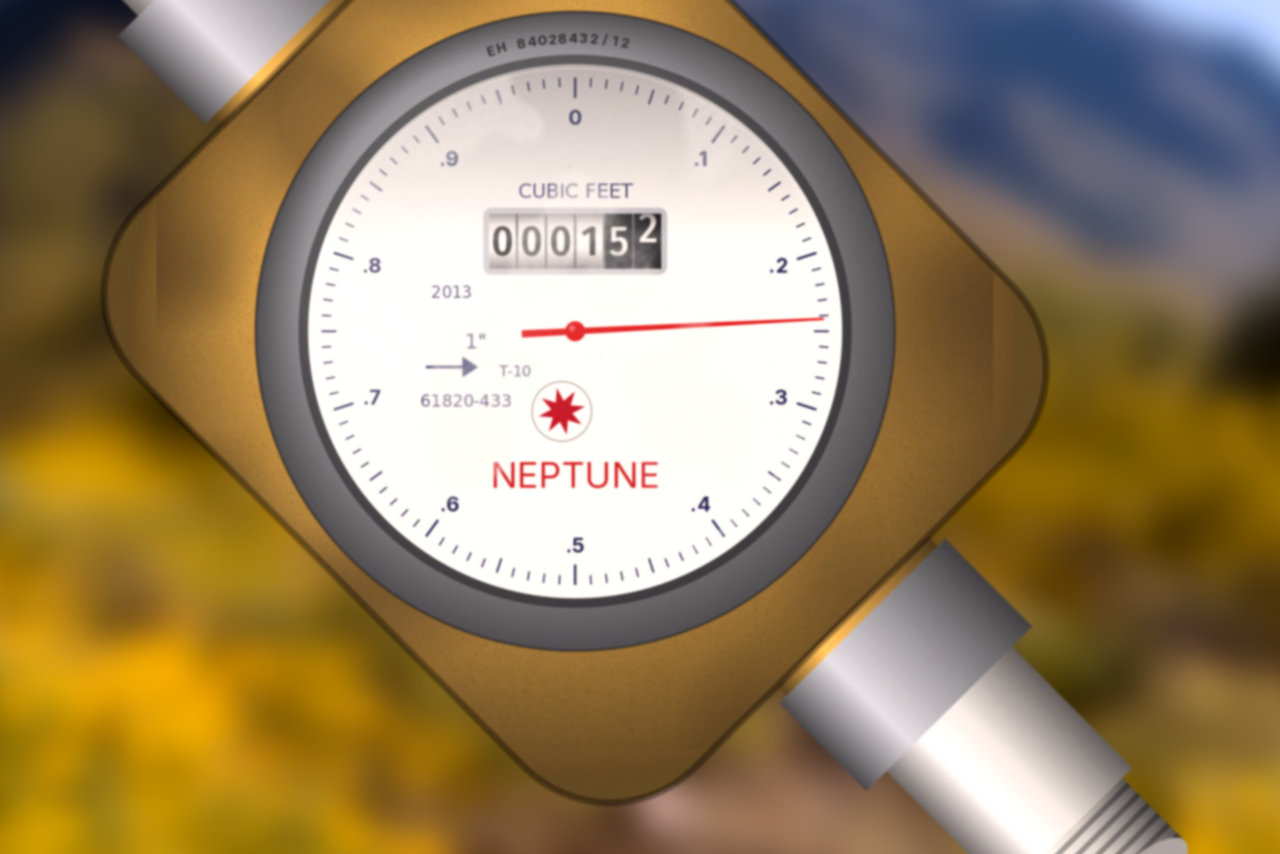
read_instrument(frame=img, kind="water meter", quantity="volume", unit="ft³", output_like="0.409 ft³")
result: 152.24 ft³
